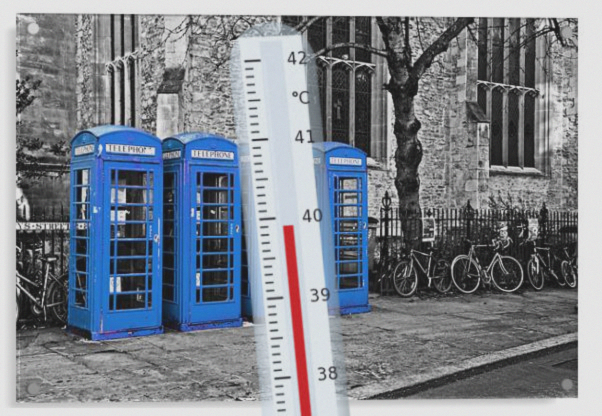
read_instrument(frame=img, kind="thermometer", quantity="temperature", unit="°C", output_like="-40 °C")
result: 39.9 °C
